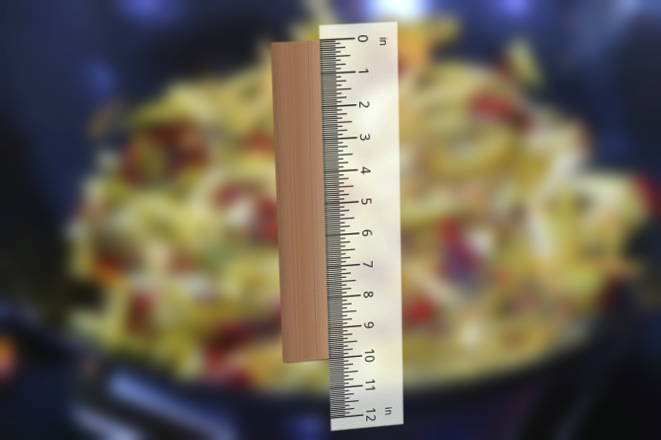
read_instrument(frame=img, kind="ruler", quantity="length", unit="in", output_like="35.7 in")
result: 10 in
